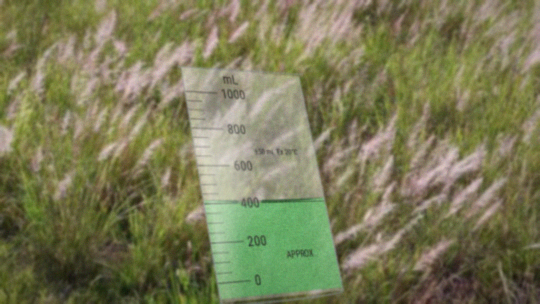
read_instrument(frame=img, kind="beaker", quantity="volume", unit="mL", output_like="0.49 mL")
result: 400 mL
